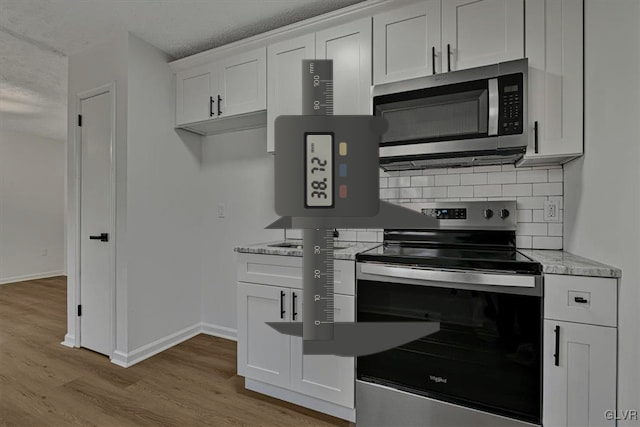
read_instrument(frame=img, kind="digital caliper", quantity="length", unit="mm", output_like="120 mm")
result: 38.72 mm
